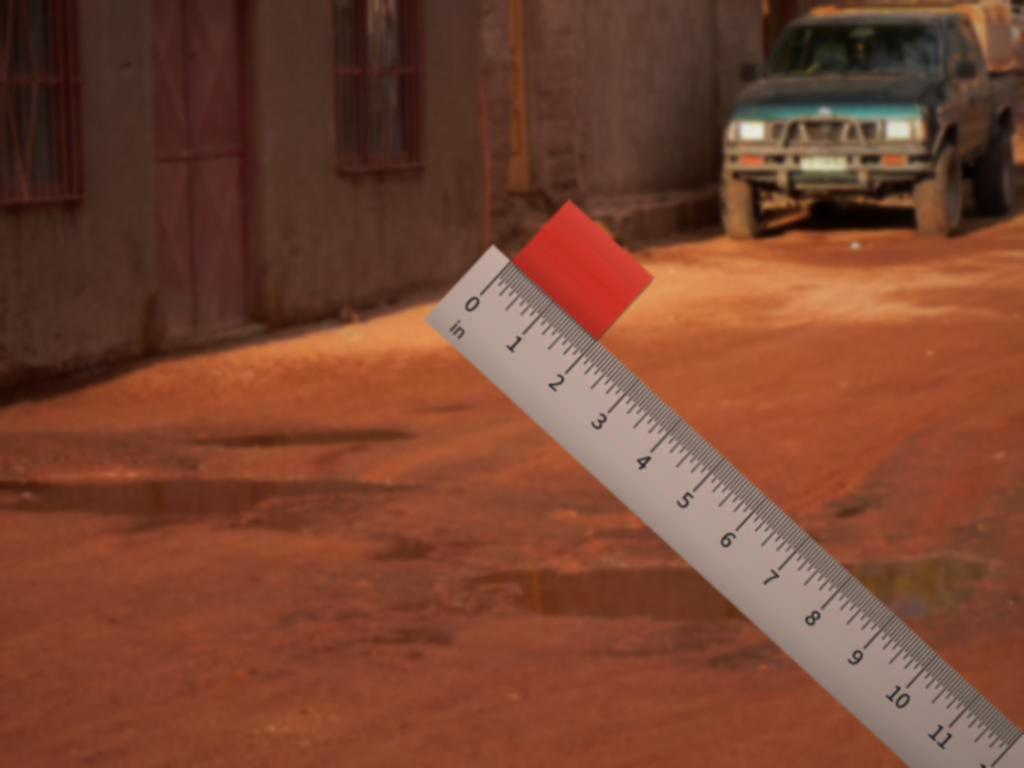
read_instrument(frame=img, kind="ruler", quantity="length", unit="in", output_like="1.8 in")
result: 2 in
